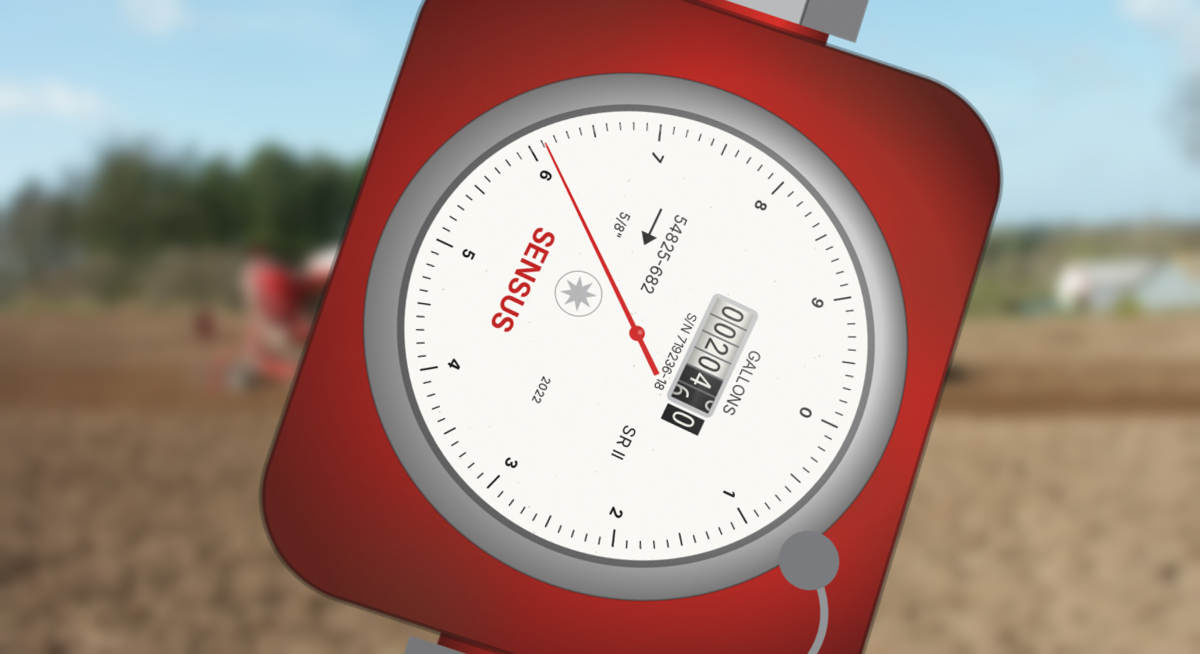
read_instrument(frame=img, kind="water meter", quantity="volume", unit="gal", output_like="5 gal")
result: 20456.1 gal
